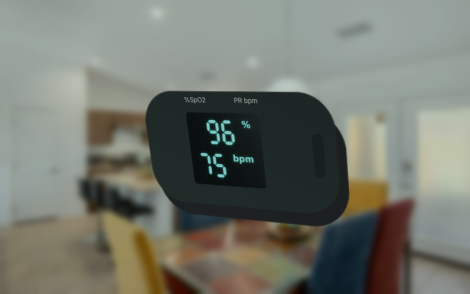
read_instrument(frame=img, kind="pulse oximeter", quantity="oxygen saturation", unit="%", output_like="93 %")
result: 96 %
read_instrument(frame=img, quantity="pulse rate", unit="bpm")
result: 75 bpm
